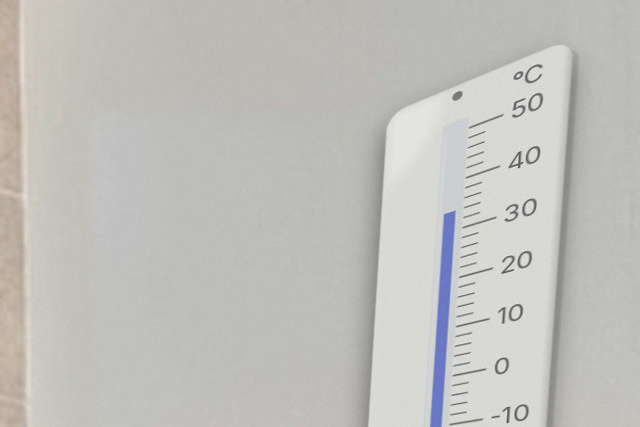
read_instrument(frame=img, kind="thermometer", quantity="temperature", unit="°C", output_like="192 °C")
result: 34 °C
